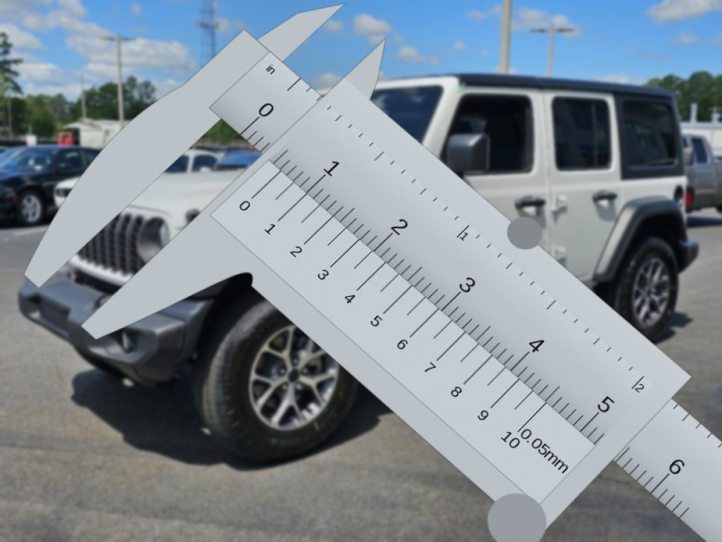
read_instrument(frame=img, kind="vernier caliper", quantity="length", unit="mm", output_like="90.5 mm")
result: 6.2 mm
